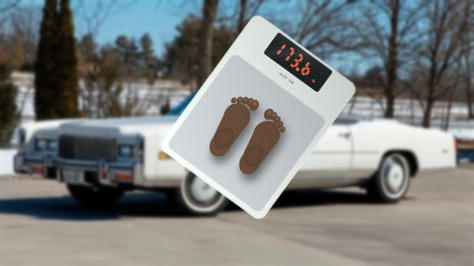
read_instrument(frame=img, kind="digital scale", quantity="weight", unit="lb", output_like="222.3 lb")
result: 173.6 lb
